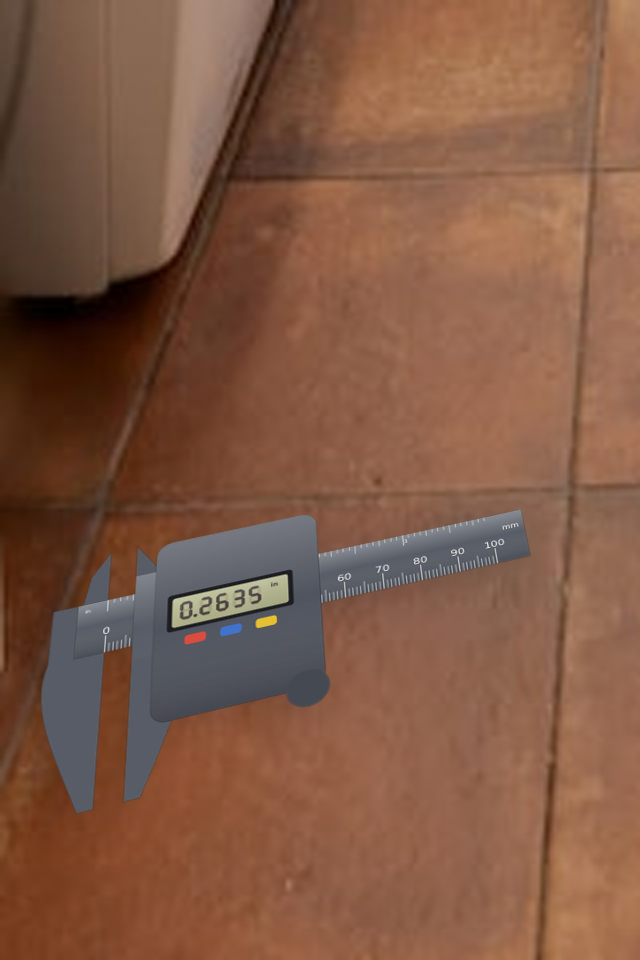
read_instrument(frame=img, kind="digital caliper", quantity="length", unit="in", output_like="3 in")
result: 0.2635 in
